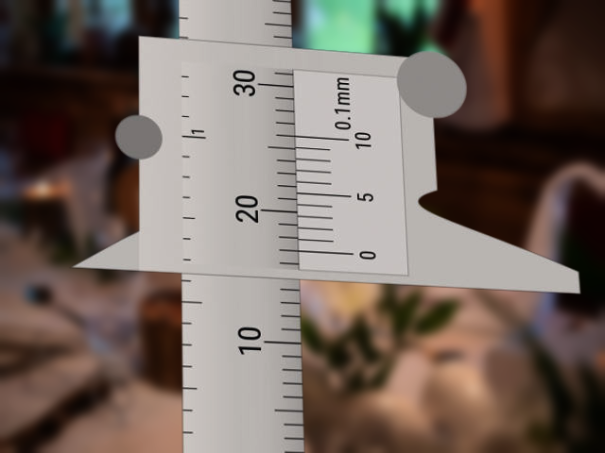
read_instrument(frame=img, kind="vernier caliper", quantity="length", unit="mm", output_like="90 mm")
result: 17.0 mm
